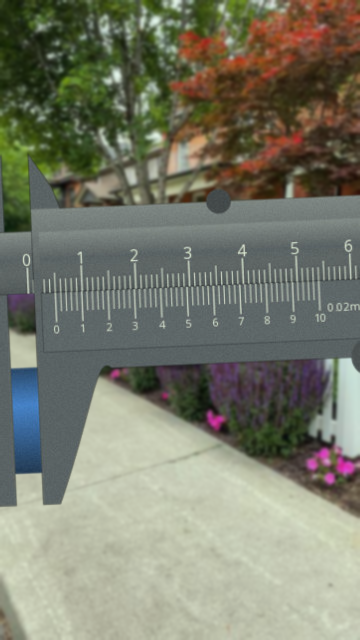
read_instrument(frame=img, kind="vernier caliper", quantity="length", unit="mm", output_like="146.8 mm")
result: 5.0 mm
